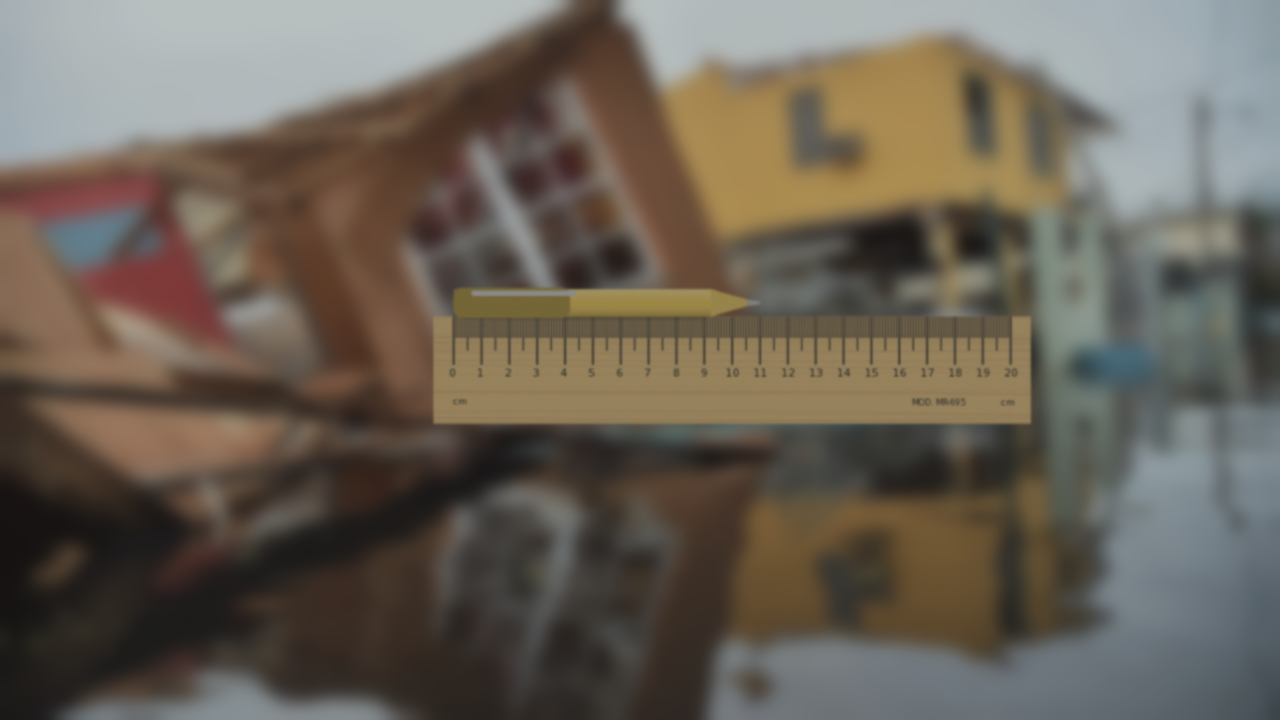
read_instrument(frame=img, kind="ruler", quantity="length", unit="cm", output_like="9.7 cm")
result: 11 cm
